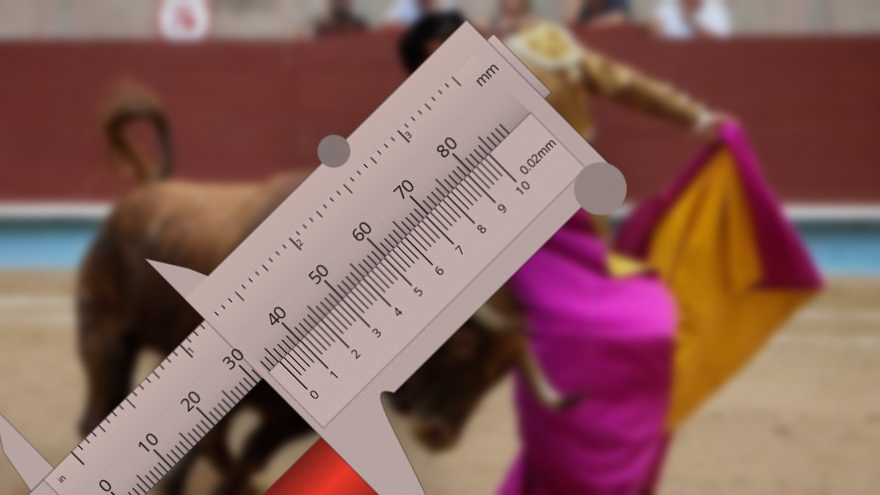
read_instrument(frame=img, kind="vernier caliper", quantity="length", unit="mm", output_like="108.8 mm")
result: 35.2 mm
